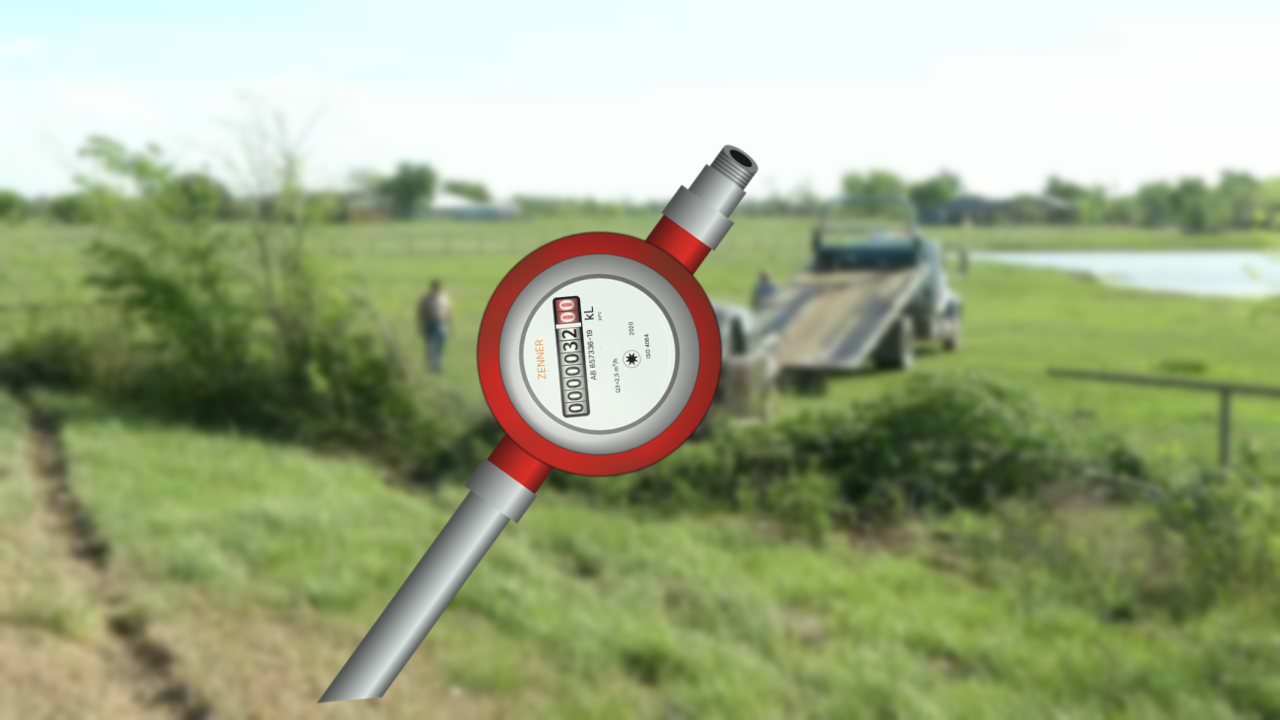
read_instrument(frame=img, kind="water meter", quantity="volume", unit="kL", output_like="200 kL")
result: 32.00 kL
